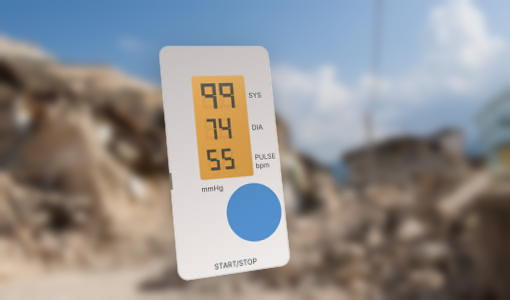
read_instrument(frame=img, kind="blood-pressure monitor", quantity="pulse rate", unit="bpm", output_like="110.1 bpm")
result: 55 bpm
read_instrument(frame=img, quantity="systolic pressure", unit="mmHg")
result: 99 mmHg
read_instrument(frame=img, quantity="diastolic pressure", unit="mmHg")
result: 74 mmHg
